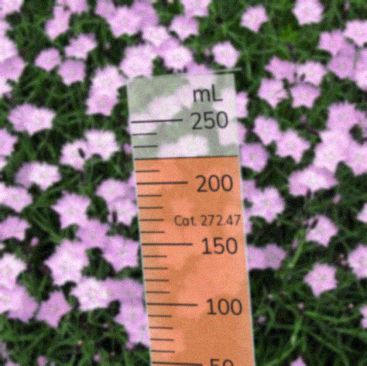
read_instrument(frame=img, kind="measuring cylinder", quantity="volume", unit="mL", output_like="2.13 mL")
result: 220 mL
